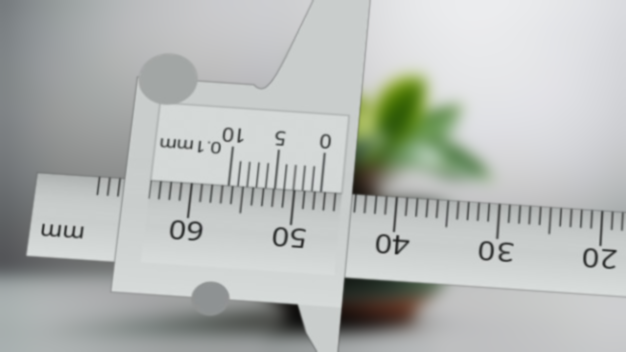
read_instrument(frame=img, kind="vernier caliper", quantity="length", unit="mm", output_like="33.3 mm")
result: 47.4 mm
